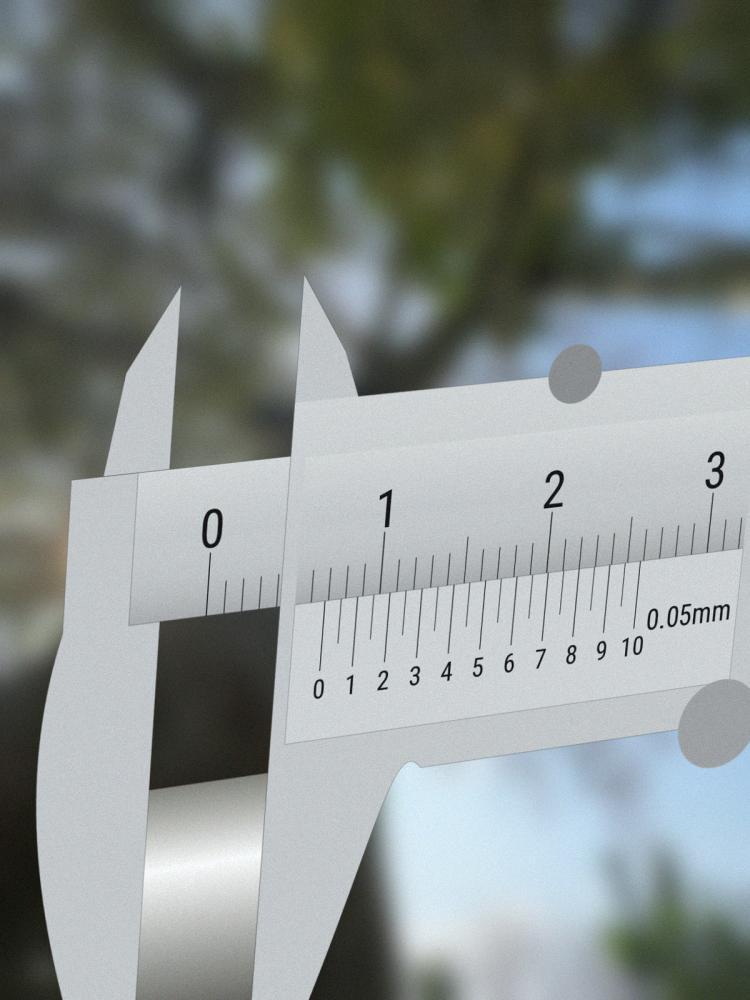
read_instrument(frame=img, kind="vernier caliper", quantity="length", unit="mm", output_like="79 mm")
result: 6.8 mm
